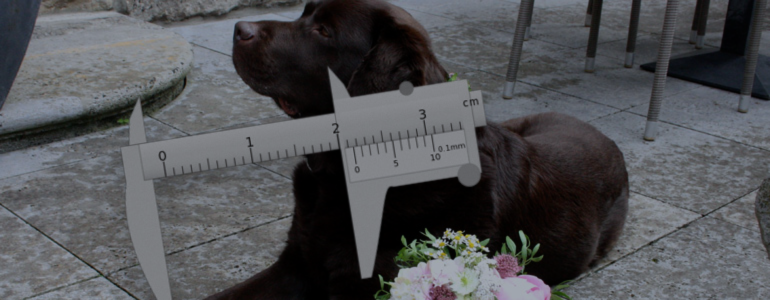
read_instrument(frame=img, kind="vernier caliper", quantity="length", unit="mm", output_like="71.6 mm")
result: 21.6 mm
